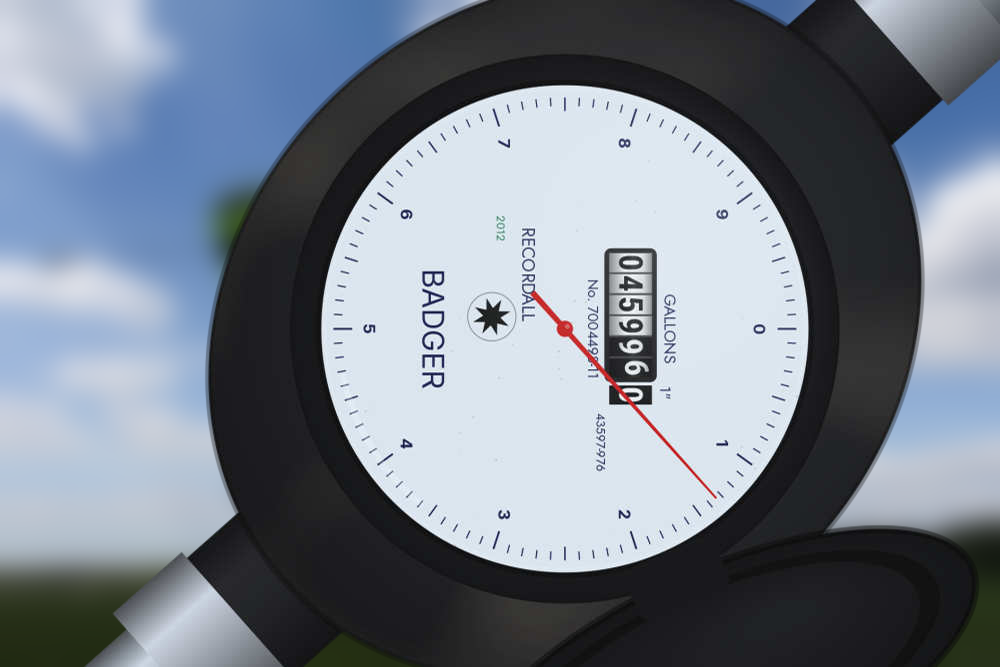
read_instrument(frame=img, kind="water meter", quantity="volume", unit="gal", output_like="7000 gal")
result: 459961.3 gal
